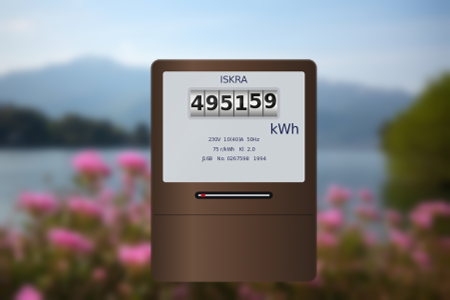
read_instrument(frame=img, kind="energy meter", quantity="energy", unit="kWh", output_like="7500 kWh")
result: 495159 kWh
